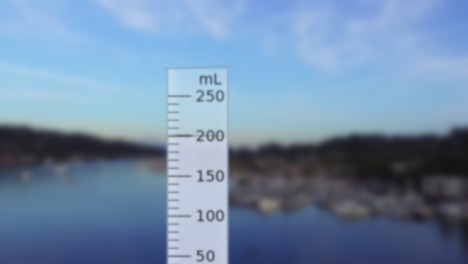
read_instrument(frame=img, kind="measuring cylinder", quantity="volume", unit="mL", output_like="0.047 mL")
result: 200 mL
